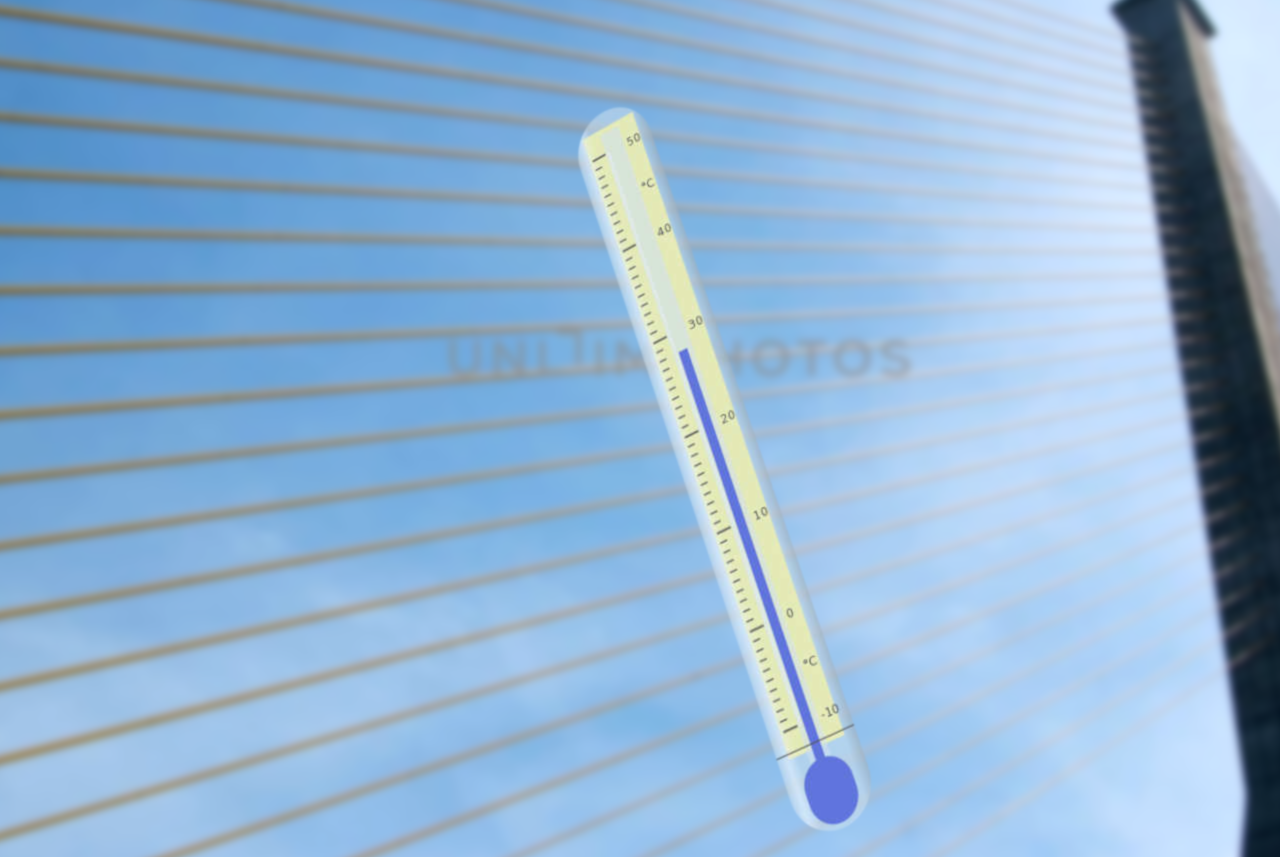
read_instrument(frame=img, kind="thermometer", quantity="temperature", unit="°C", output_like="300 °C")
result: 28 °C
